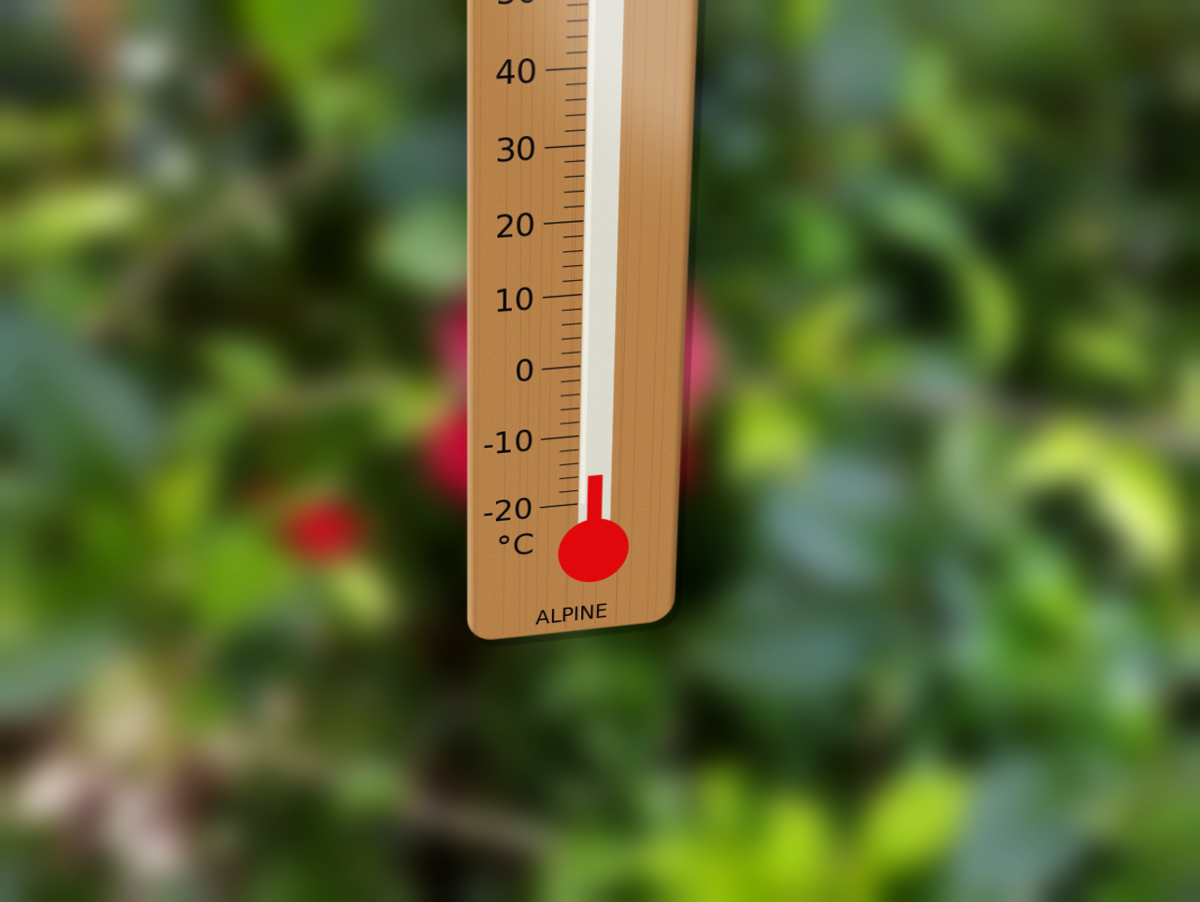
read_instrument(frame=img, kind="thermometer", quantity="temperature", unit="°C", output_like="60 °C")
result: -16 °C
